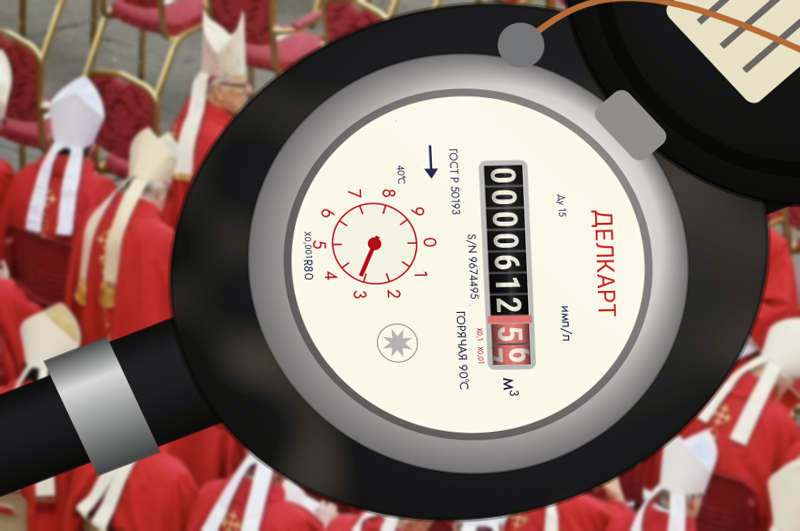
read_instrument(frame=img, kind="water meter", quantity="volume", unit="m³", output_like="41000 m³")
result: 612.563 m³
